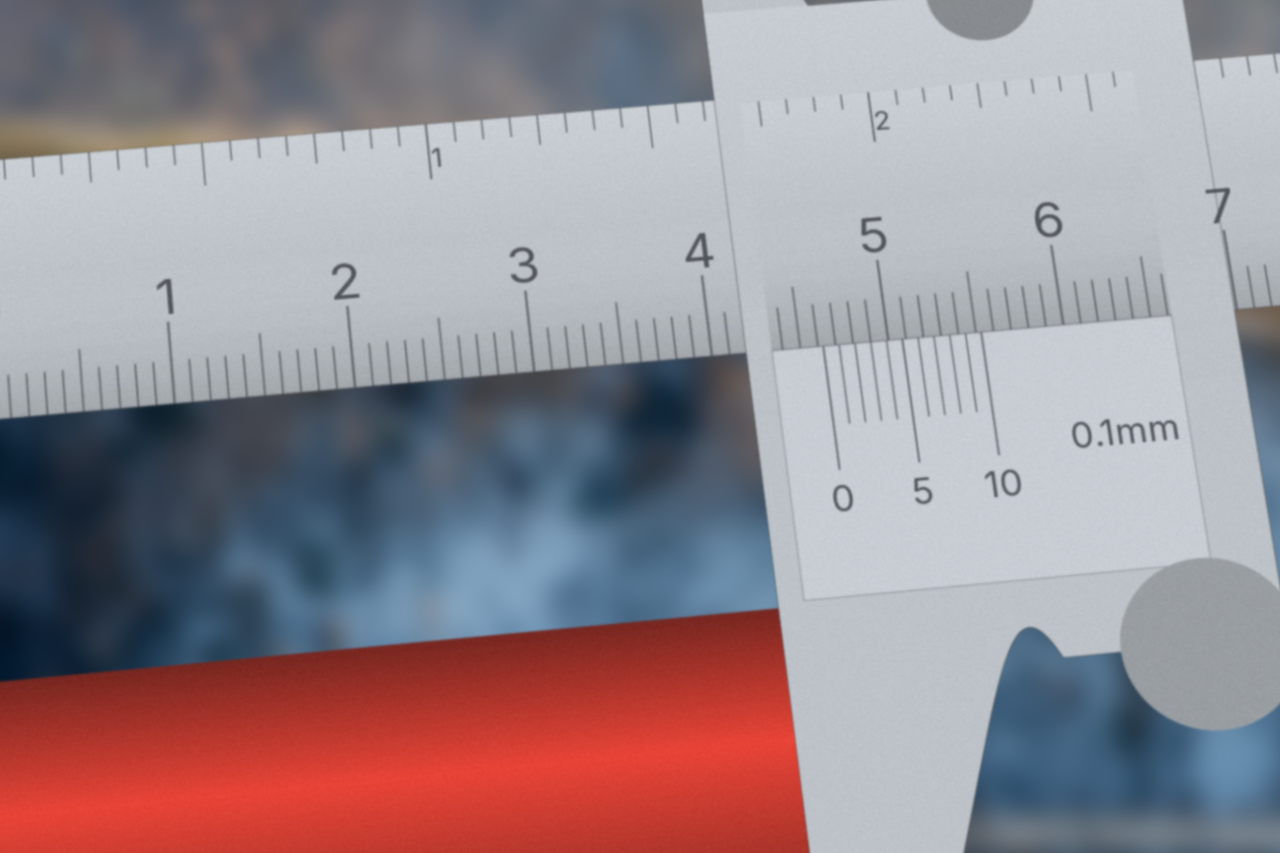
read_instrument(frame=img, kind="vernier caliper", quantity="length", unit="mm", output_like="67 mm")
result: 46.3 mm
